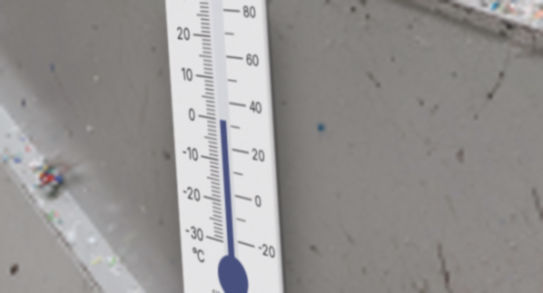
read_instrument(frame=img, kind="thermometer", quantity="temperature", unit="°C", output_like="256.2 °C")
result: 0 °C
